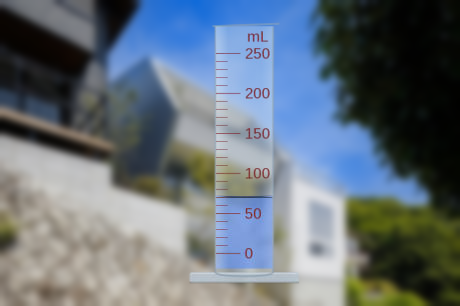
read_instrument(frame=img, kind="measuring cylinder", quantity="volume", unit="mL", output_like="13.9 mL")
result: 70 mL
